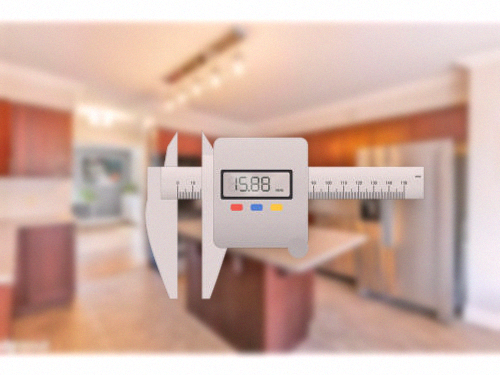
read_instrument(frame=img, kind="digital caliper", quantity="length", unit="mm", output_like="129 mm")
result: 15.88 mm
